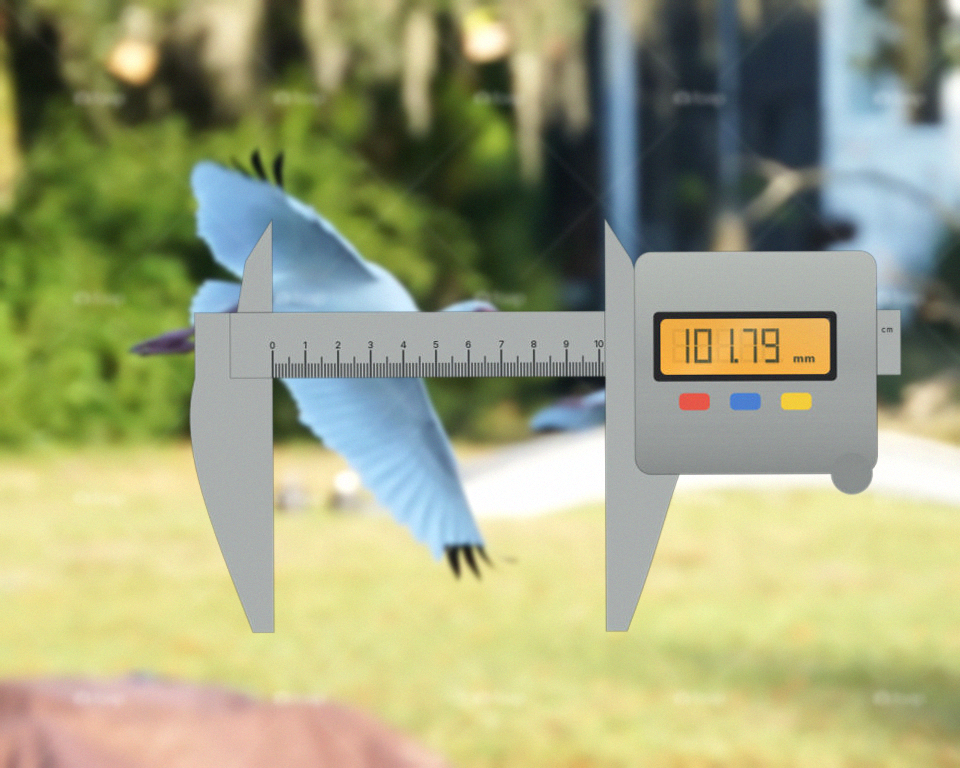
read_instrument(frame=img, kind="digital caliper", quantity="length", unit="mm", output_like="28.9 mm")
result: 101.79 mm
